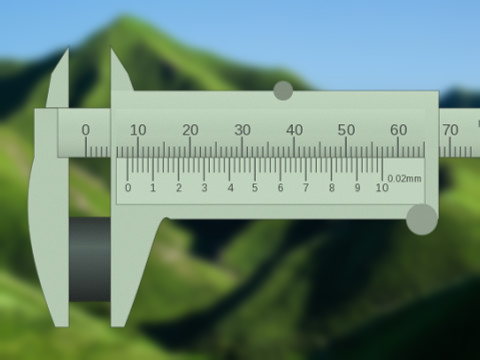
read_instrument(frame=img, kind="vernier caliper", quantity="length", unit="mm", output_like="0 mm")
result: 8.0 mm
